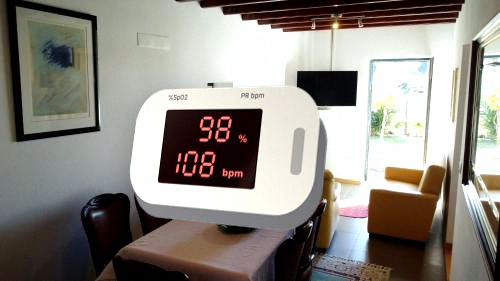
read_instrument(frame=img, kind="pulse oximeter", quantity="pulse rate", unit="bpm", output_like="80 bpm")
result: 108 bpm
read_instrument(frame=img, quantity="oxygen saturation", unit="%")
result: 98 %
